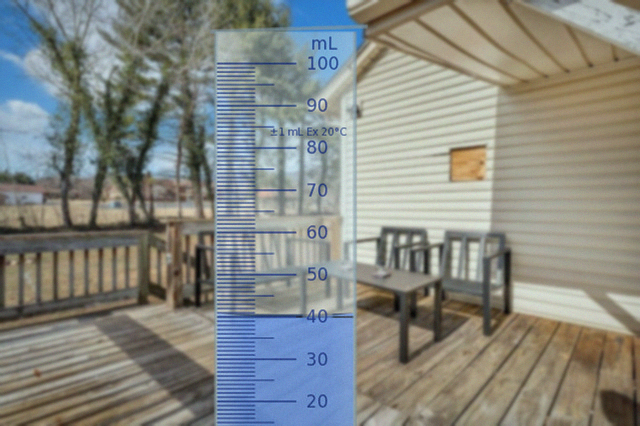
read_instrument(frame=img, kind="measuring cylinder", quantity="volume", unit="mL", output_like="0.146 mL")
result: 40 mL
